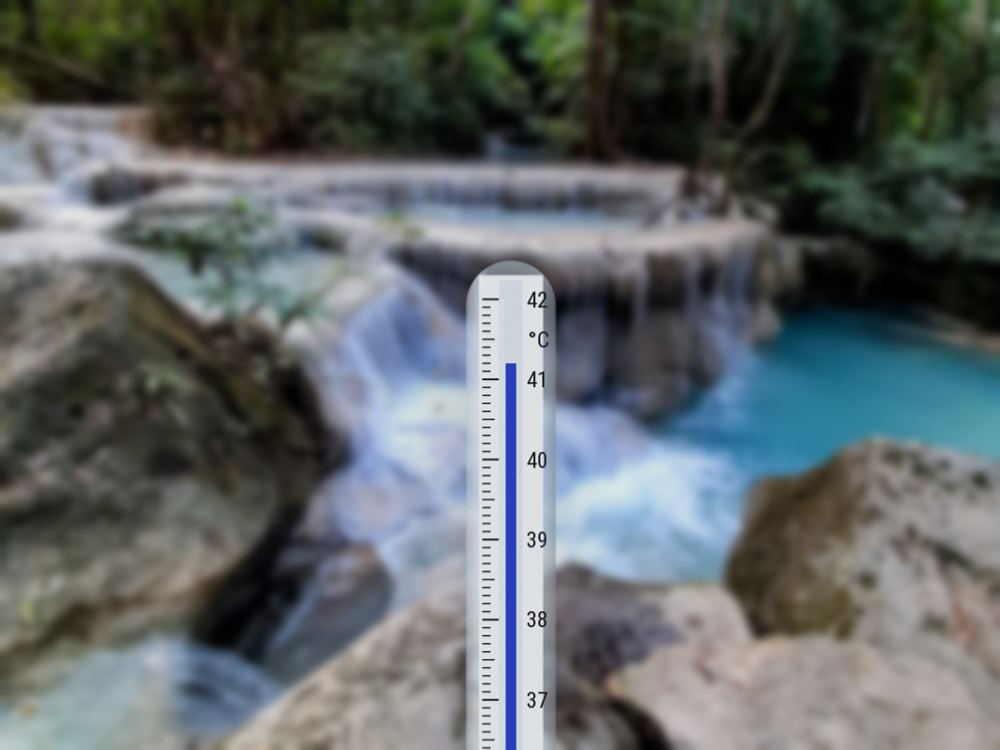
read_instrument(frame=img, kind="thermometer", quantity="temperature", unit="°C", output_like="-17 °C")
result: 41.2 °C
